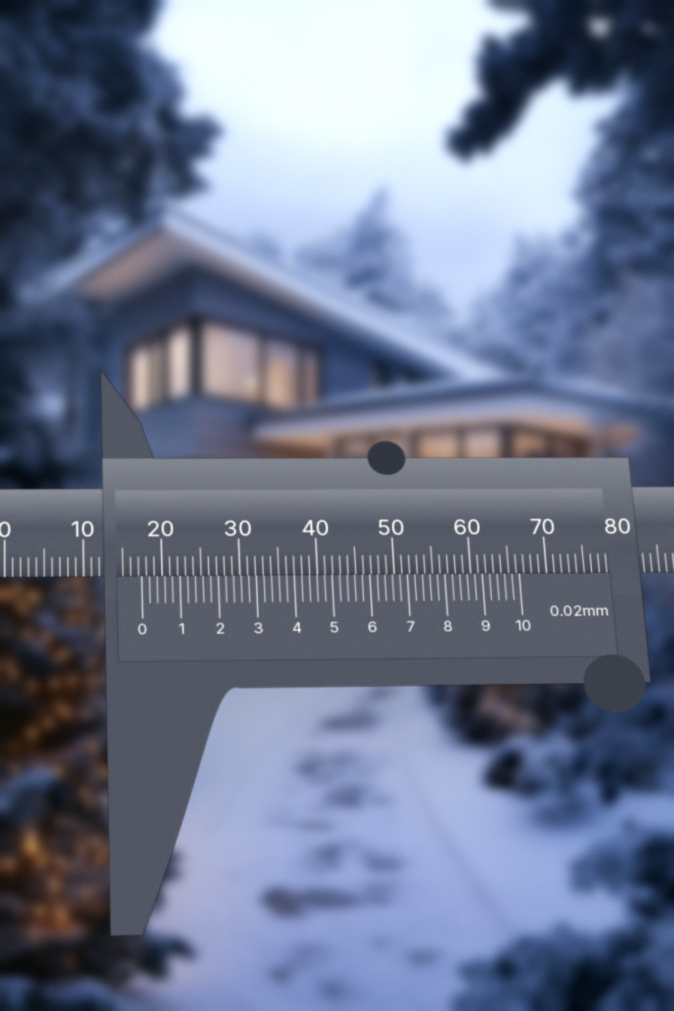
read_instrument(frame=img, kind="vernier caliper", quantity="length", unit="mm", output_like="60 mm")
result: 17.4 mm
